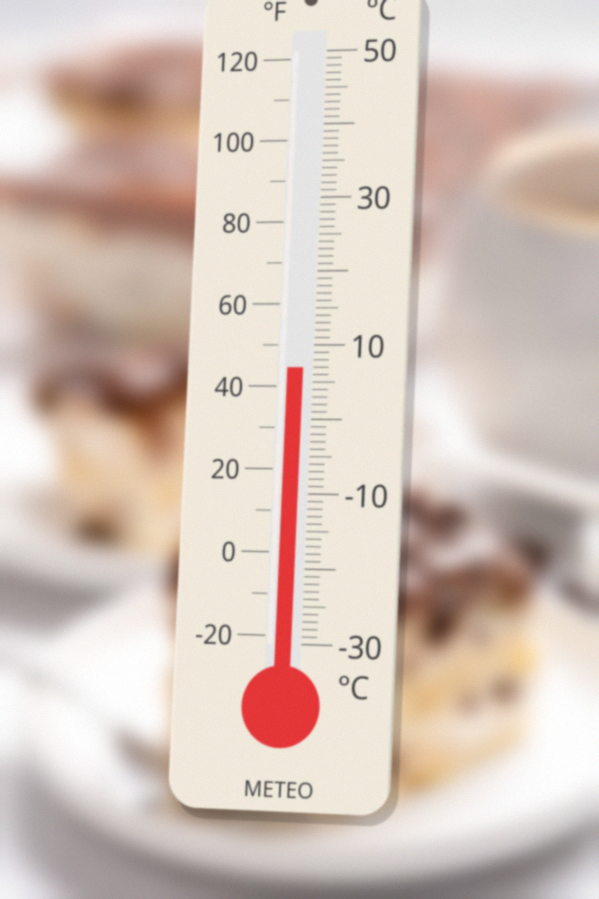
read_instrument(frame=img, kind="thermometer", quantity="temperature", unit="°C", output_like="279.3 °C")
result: 7 °C
